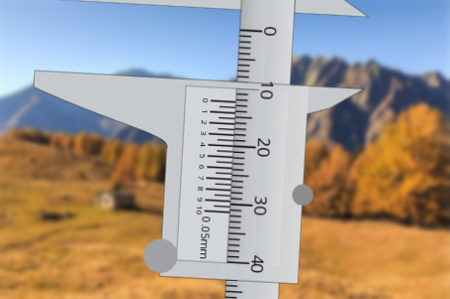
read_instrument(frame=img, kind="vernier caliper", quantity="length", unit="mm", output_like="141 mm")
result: 12.4 mm
